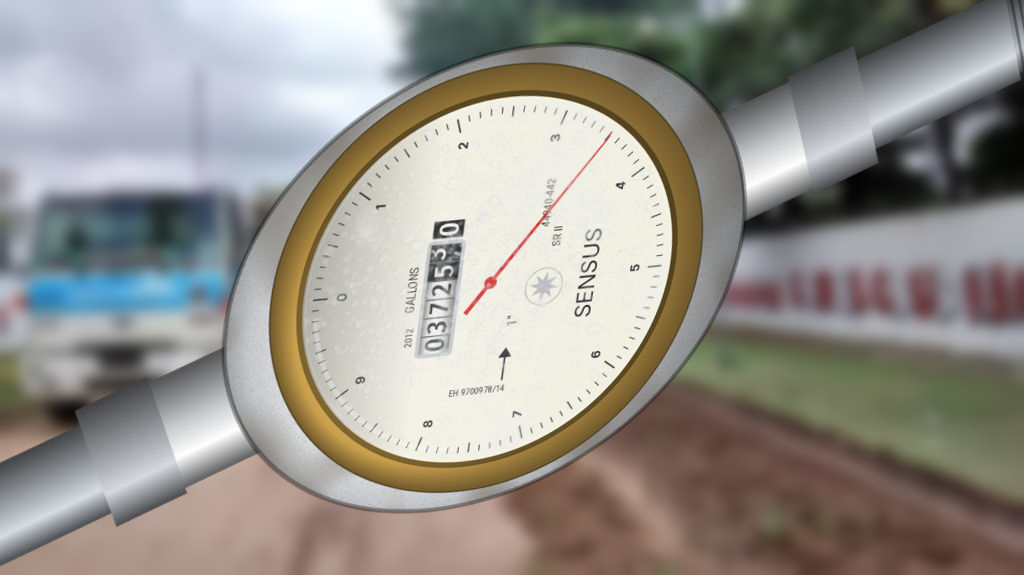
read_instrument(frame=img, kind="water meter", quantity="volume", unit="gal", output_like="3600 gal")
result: 372533.5 gal
